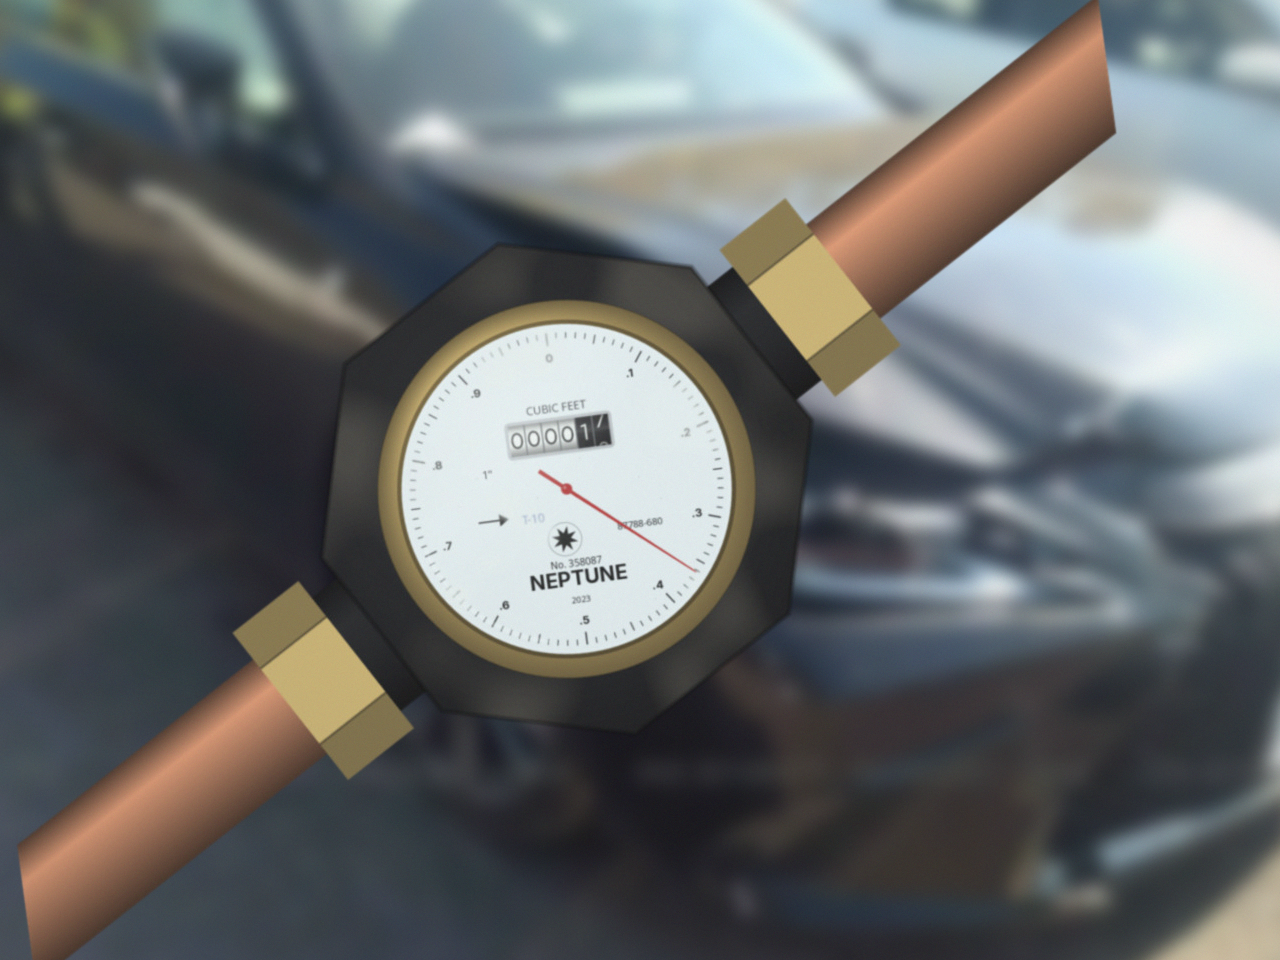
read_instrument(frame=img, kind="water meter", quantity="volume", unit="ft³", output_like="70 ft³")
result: 17.36 ft³
